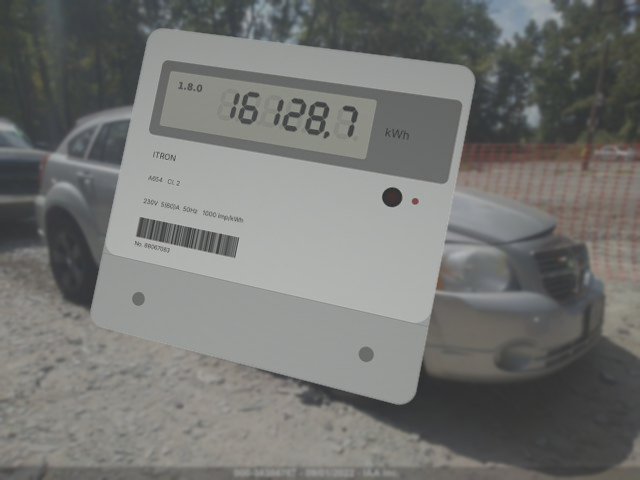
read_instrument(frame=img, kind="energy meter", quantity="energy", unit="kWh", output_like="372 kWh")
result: 16128.7 kWh
